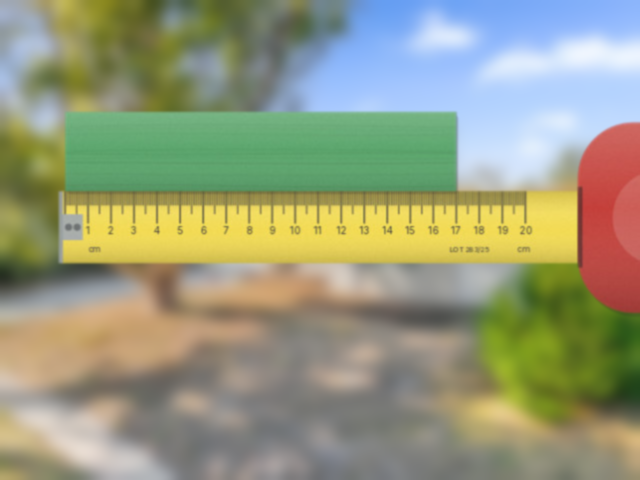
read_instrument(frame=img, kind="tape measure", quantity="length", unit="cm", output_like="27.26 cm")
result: 17 cm
